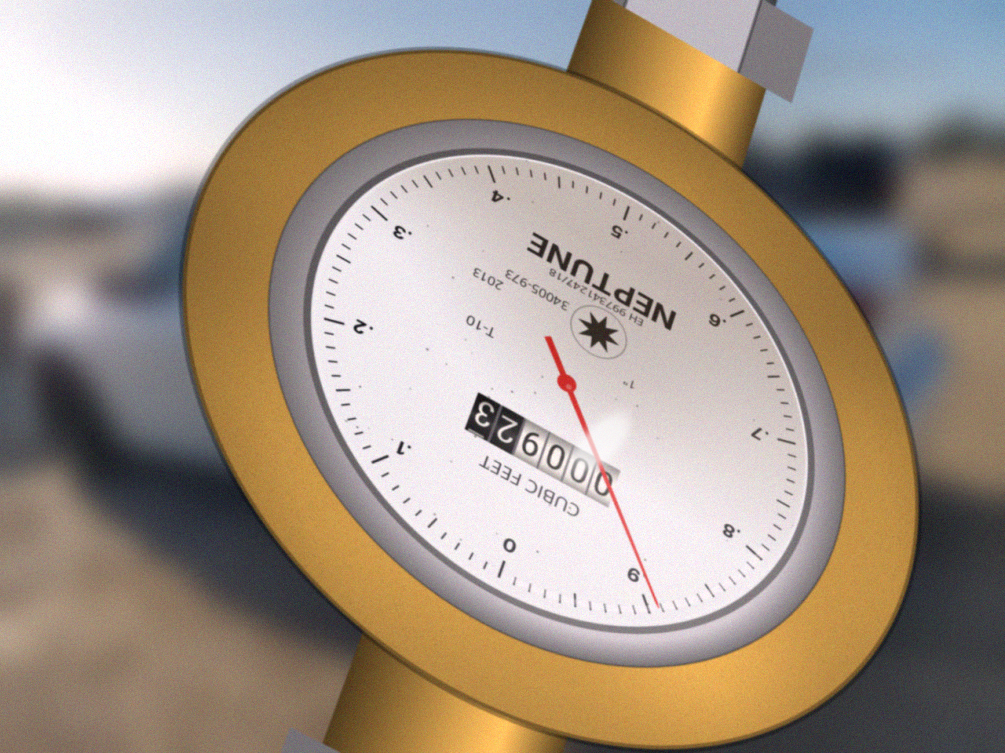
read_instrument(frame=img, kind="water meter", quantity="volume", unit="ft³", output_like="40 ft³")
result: 922.89 ft³
